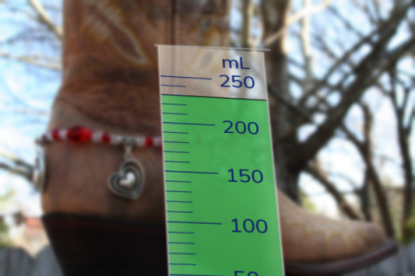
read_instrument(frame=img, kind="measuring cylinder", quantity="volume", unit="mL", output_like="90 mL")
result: 230 mL
